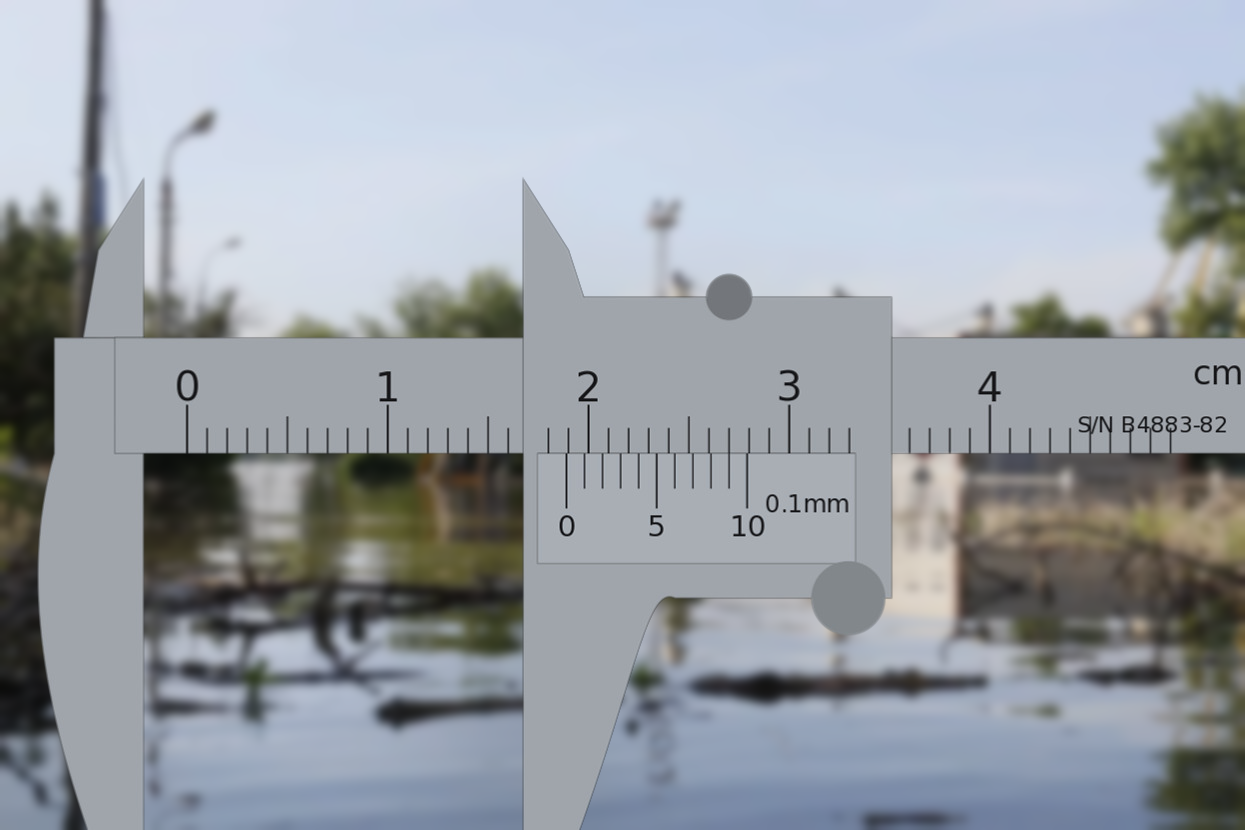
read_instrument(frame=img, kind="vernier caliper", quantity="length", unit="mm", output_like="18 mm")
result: 18.9 mm
